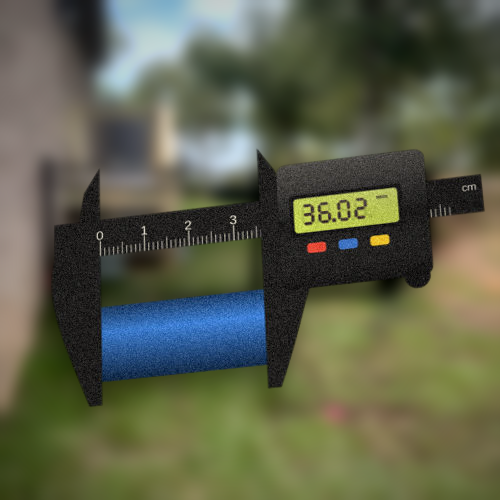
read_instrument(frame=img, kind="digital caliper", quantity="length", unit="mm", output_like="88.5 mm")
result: 36.02 mm
